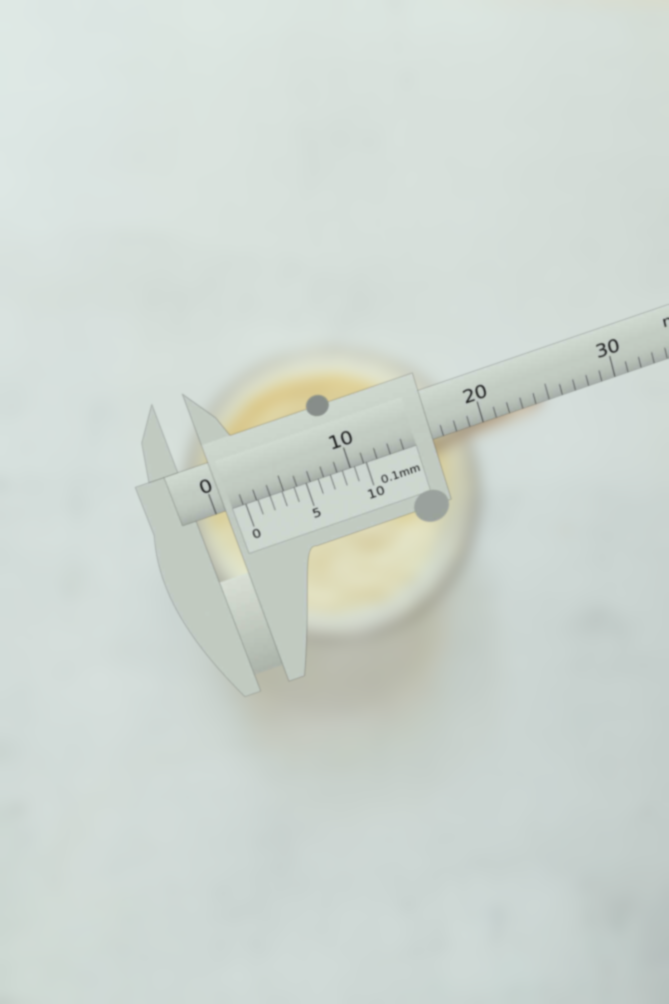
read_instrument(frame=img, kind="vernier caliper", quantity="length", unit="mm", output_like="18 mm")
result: 2.2 mm
